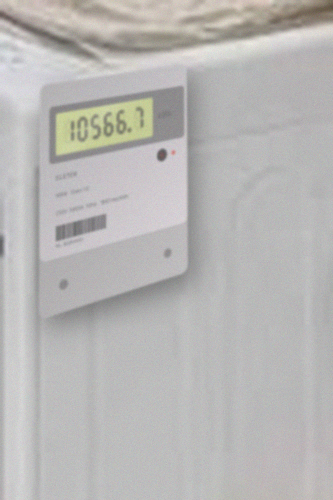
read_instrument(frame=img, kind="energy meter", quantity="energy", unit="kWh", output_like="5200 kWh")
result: 10566.7 kWh
